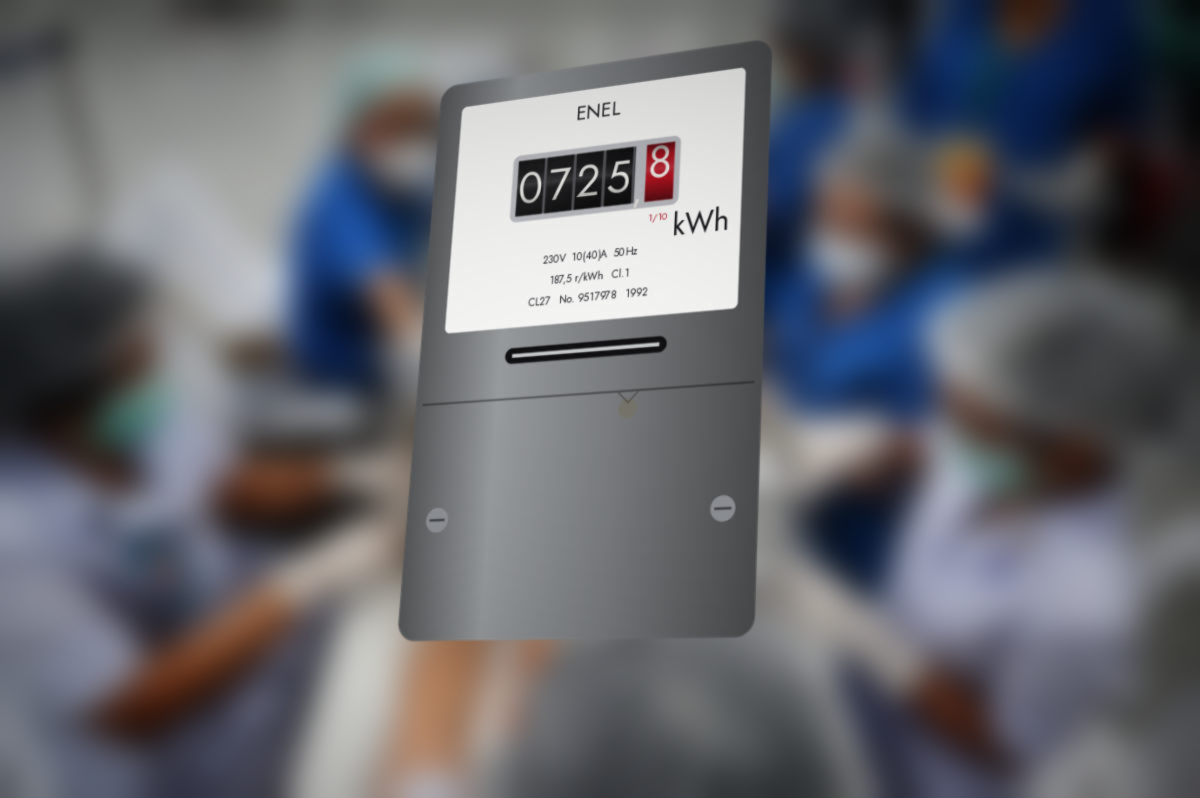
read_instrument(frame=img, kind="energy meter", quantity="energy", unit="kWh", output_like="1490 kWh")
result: 725.8 kWh
